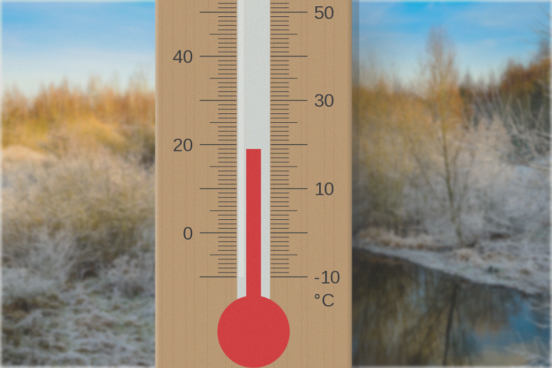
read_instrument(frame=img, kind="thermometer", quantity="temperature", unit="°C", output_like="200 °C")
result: 19 °C
